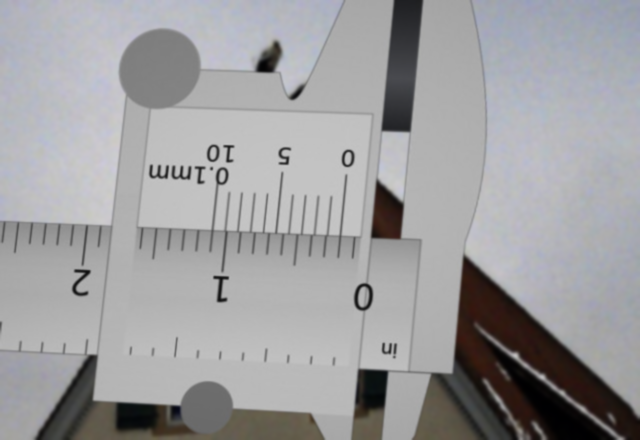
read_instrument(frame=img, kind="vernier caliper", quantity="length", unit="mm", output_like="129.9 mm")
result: 2.0 mm
